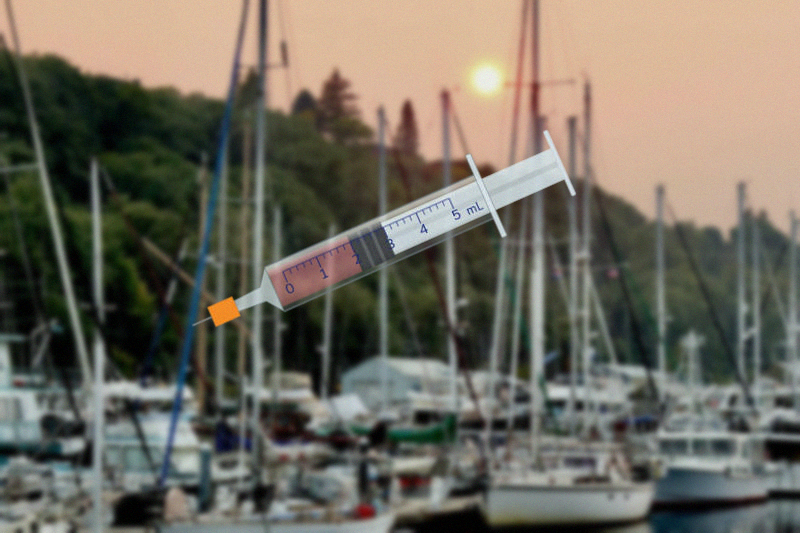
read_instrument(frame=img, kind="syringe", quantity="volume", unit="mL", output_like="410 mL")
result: 2 mL
